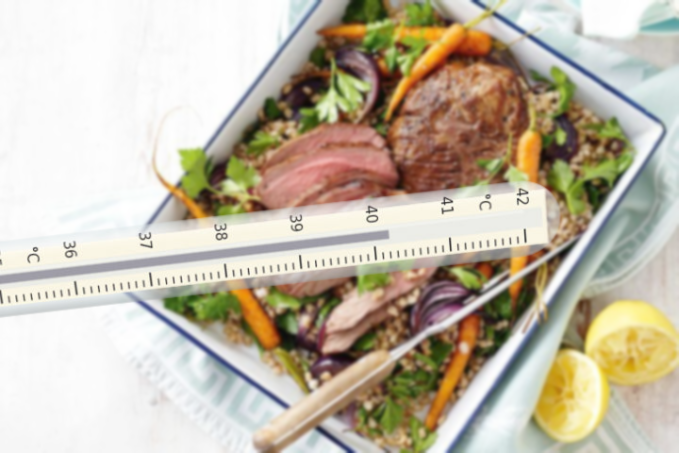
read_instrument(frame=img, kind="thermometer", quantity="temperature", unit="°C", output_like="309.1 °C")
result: 40.2 °C
